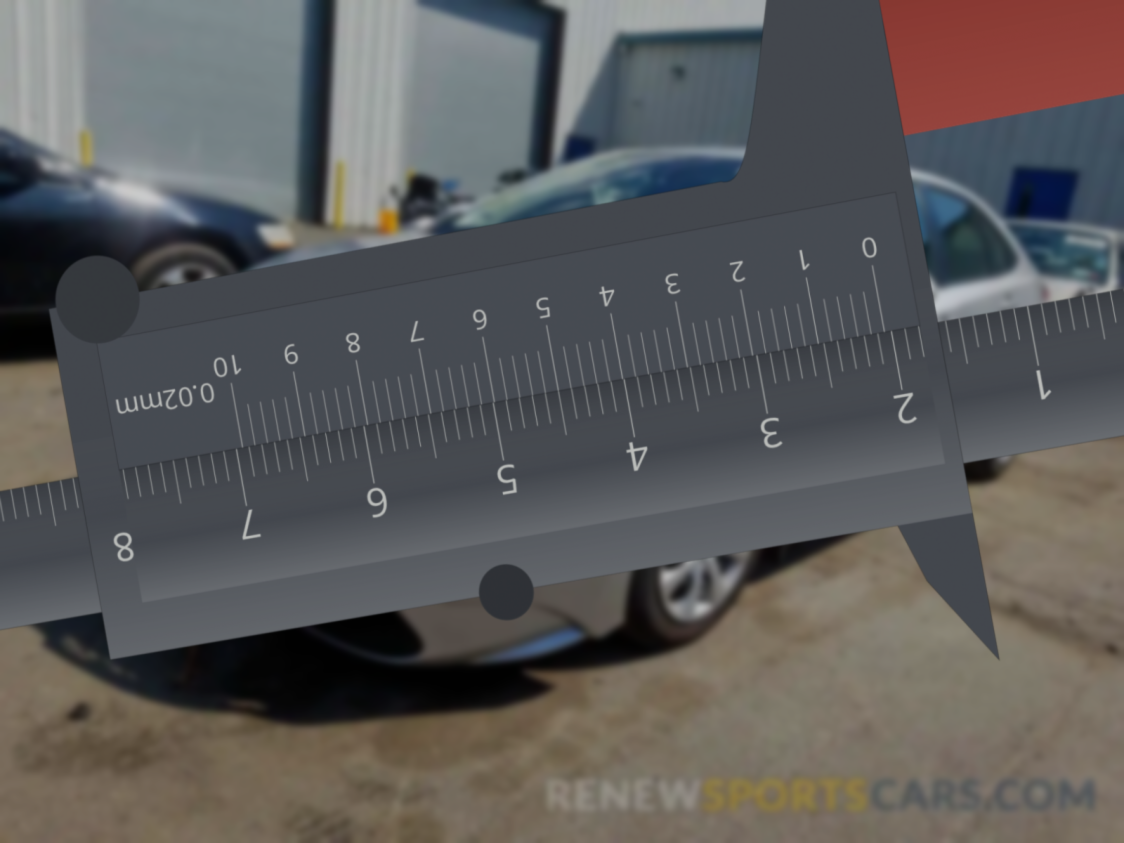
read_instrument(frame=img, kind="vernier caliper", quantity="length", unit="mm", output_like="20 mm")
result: 20.5 mm
